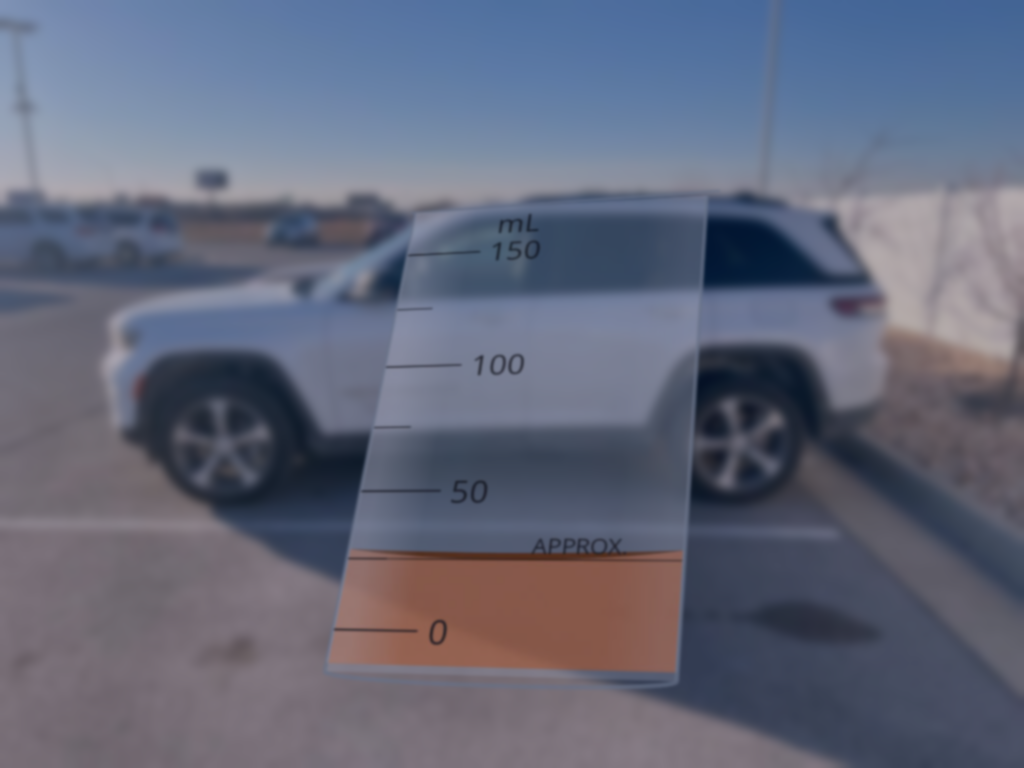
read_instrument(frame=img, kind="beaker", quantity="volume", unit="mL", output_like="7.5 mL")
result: 25 mL
